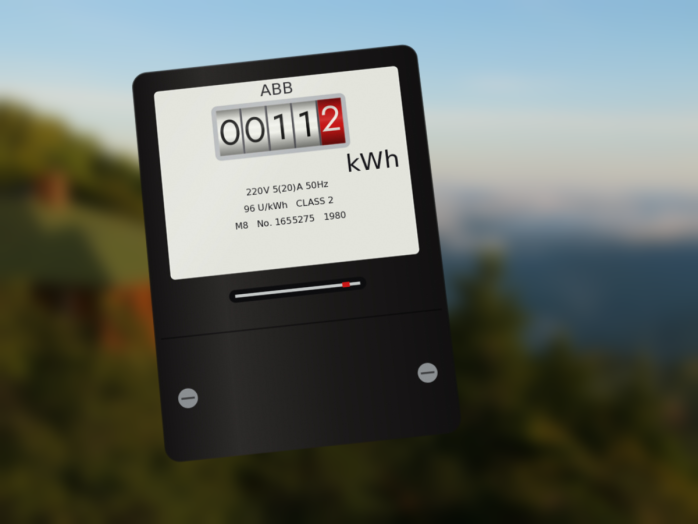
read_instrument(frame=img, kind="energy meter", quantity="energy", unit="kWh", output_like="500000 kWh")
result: 11.2 kWh
